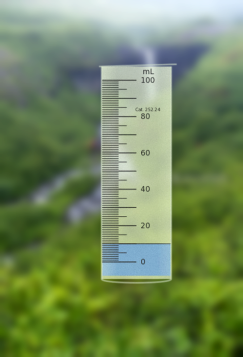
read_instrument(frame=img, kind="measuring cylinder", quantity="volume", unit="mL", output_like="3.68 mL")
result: 10 mL
